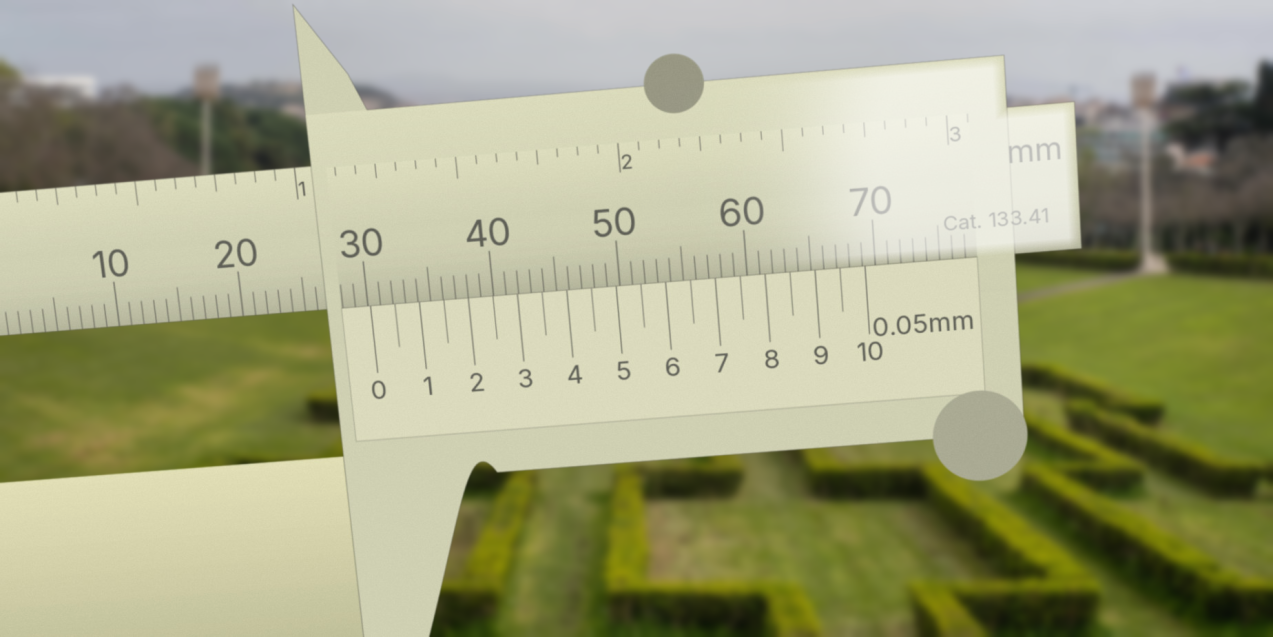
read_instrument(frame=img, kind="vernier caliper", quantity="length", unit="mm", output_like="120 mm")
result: 30.2 mm
